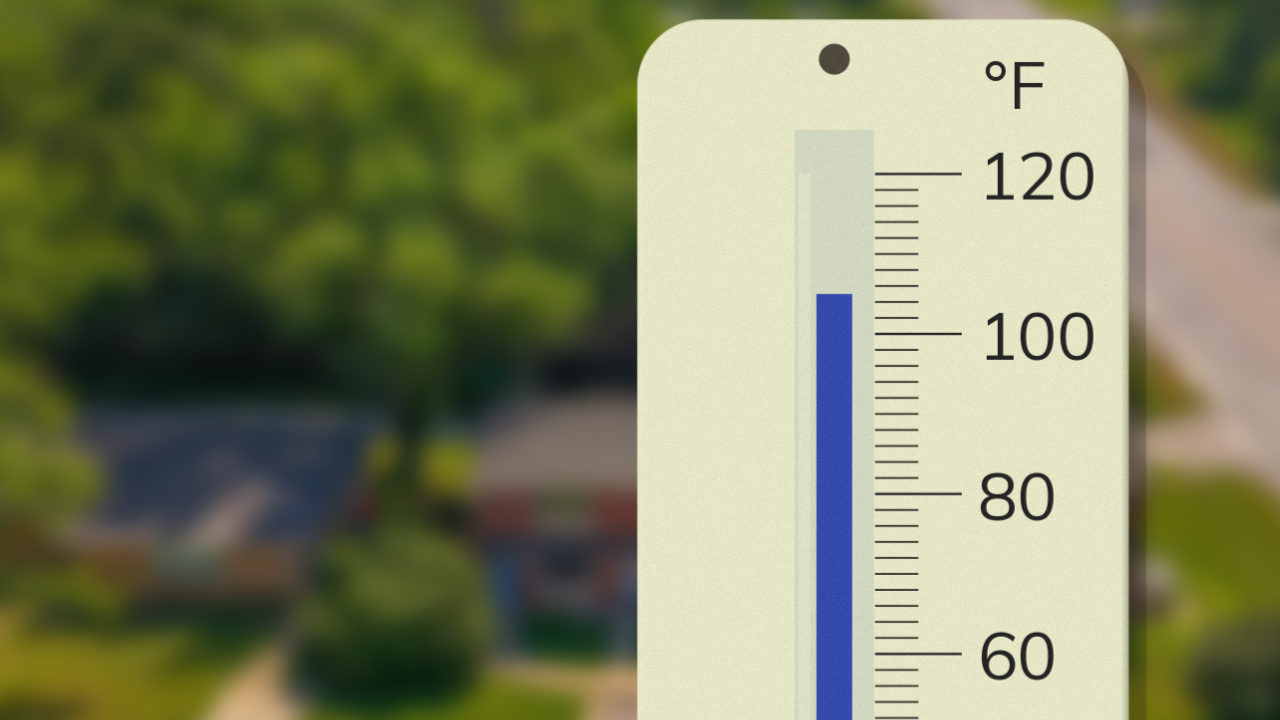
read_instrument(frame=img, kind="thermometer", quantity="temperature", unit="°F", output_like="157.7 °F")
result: 105 °F
